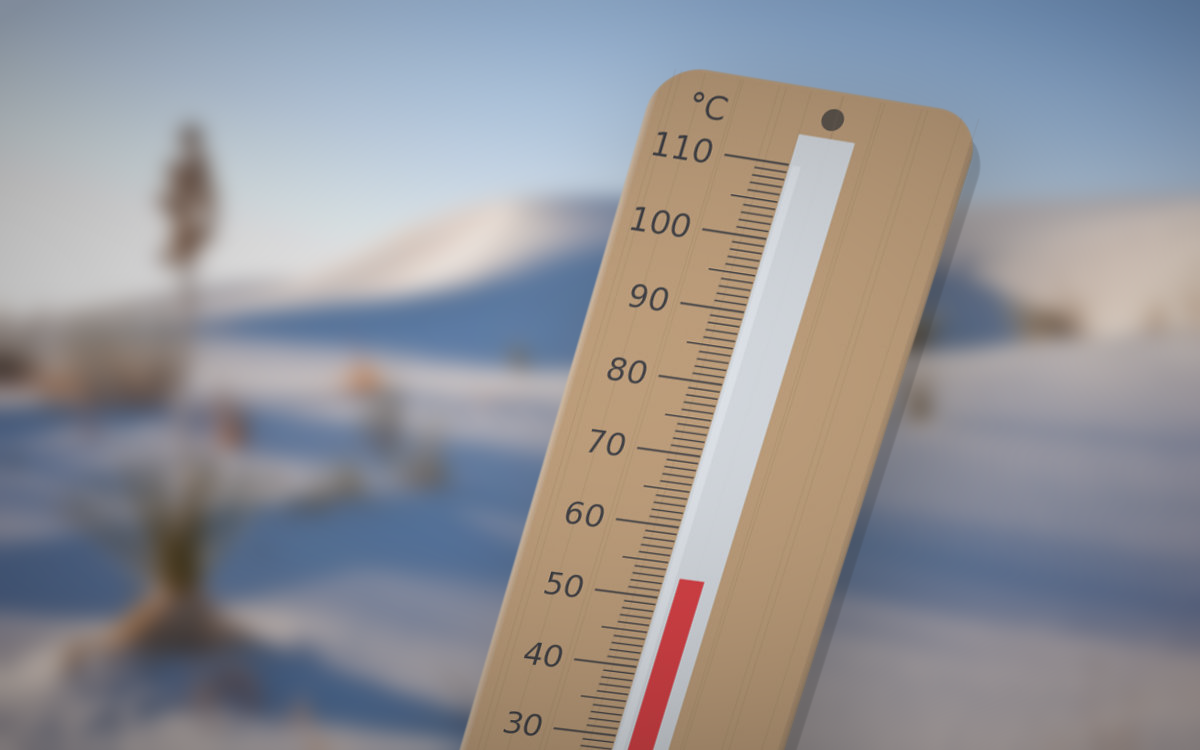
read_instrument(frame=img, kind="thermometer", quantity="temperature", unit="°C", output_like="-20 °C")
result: 53 °C
